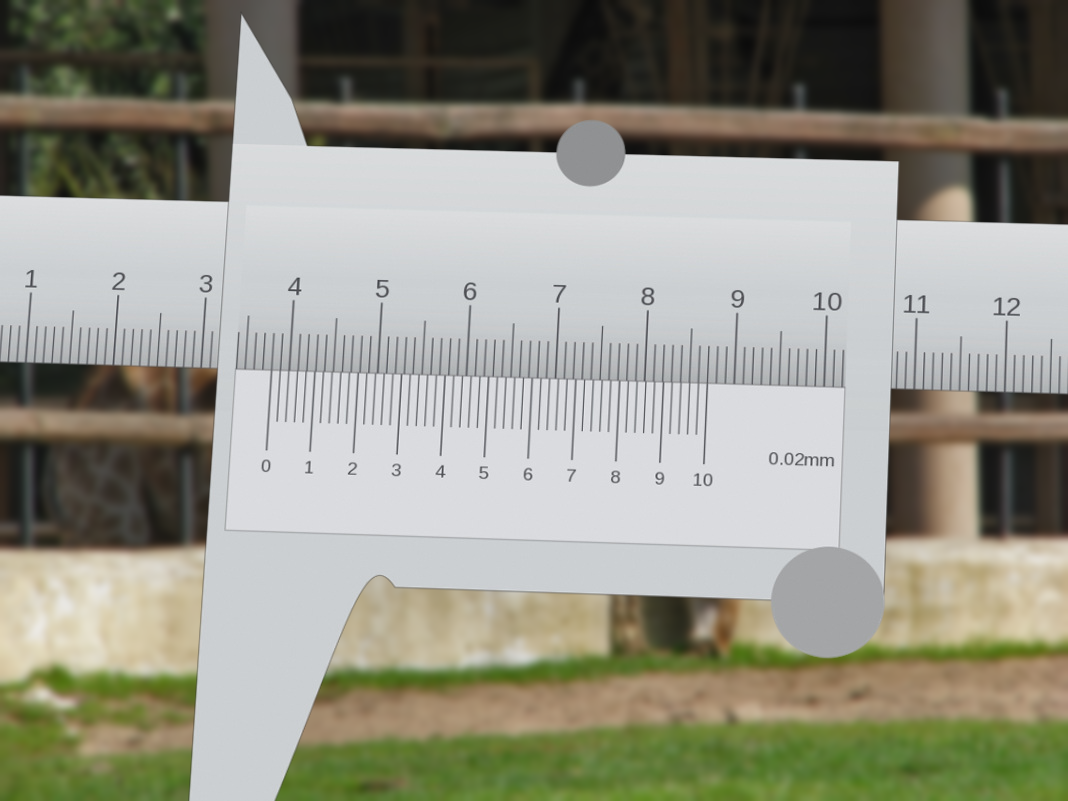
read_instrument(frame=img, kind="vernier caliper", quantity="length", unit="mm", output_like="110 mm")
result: 38.0 mm
